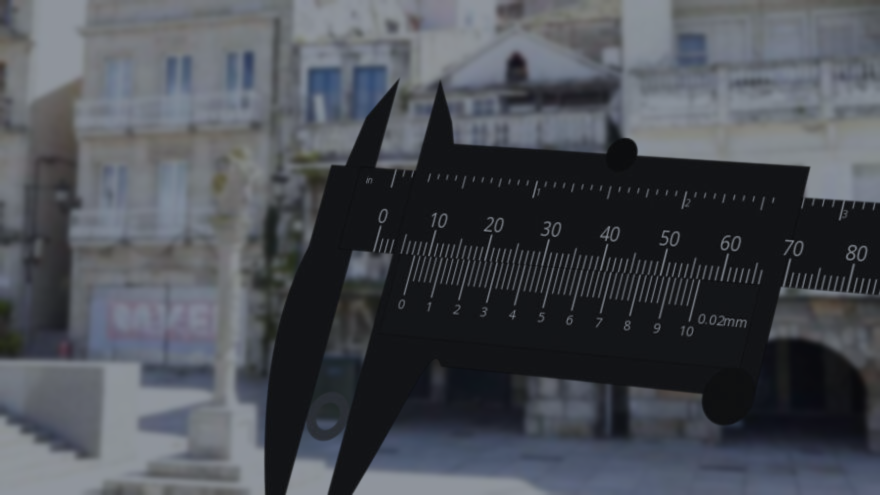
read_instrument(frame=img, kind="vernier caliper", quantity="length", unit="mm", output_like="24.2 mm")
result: 7.5 mm
